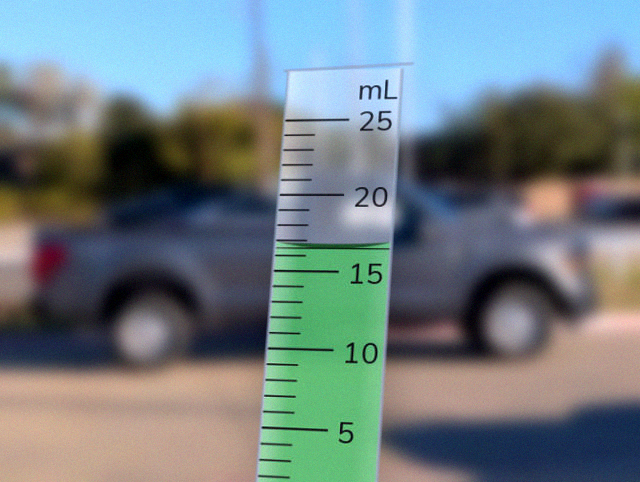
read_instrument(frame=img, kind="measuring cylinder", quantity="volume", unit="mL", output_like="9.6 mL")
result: 16.5 mL
